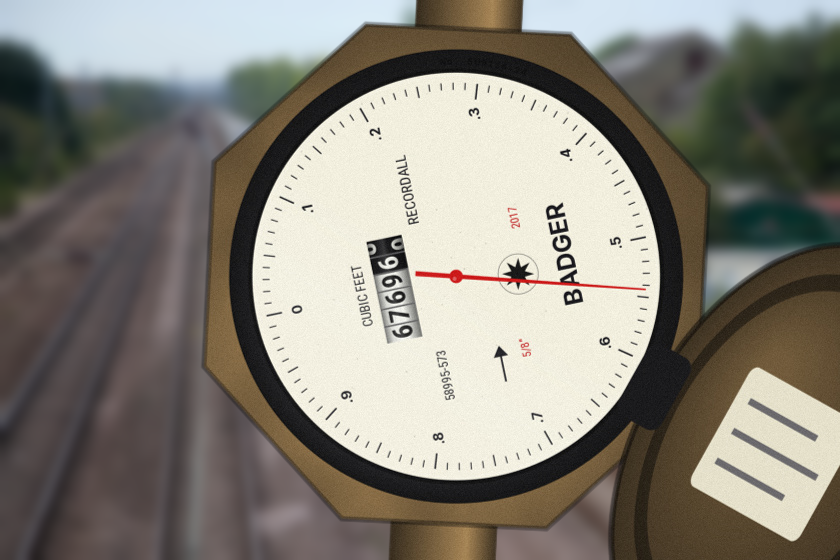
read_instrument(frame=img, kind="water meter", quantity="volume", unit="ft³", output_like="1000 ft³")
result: 676968.54 ft³
